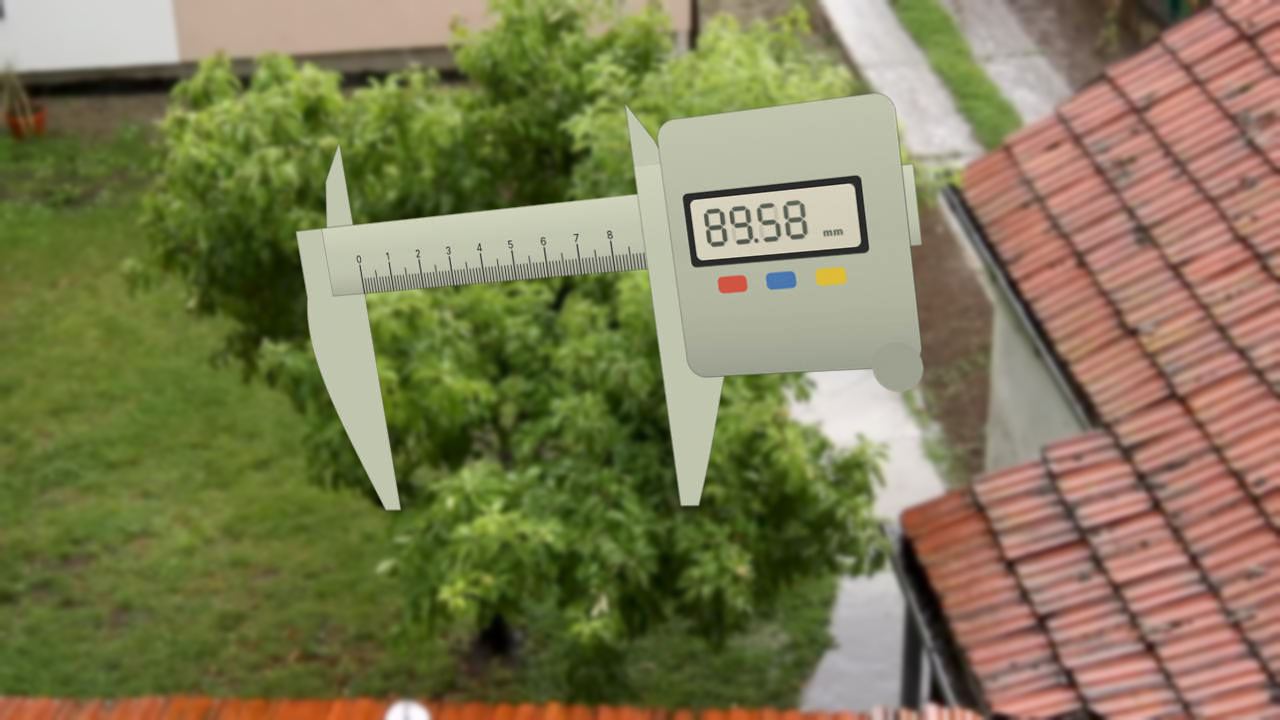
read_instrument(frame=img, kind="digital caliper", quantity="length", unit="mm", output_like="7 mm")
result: 89.58 mm
